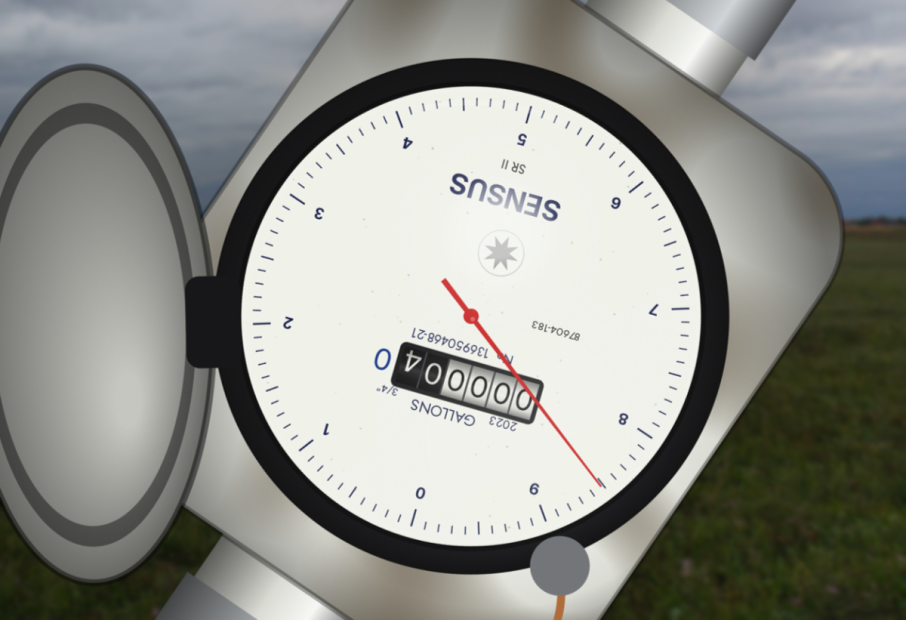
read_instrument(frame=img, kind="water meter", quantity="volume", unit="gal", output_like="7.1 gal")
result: 38.5 gal
